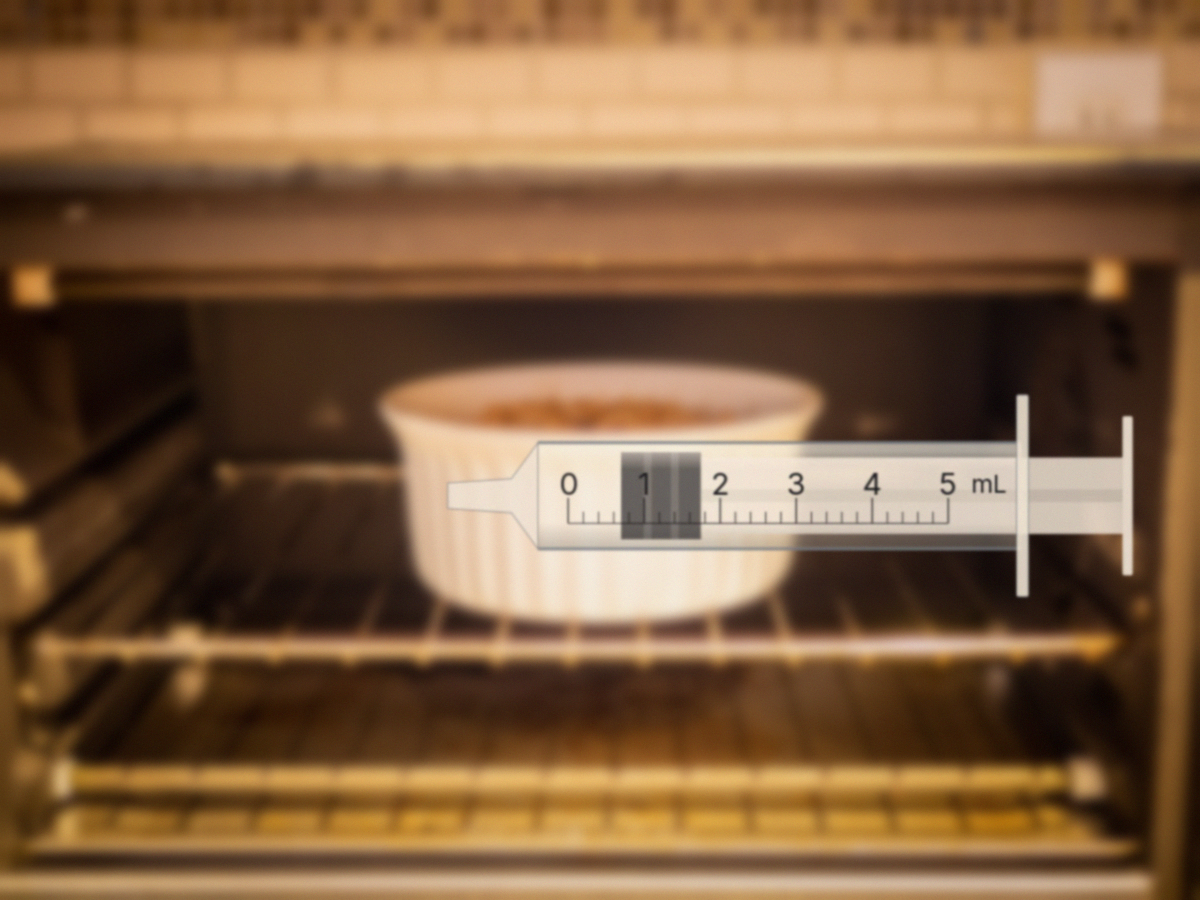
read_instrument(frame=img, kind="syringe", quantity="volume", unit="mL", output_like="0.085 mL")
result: 0.7 mL
